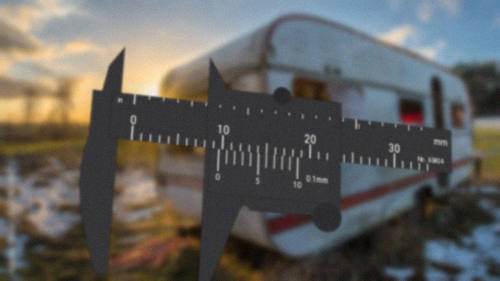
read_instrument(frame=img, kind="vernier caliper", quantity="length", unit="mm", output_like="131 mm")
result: 9.6 mm
